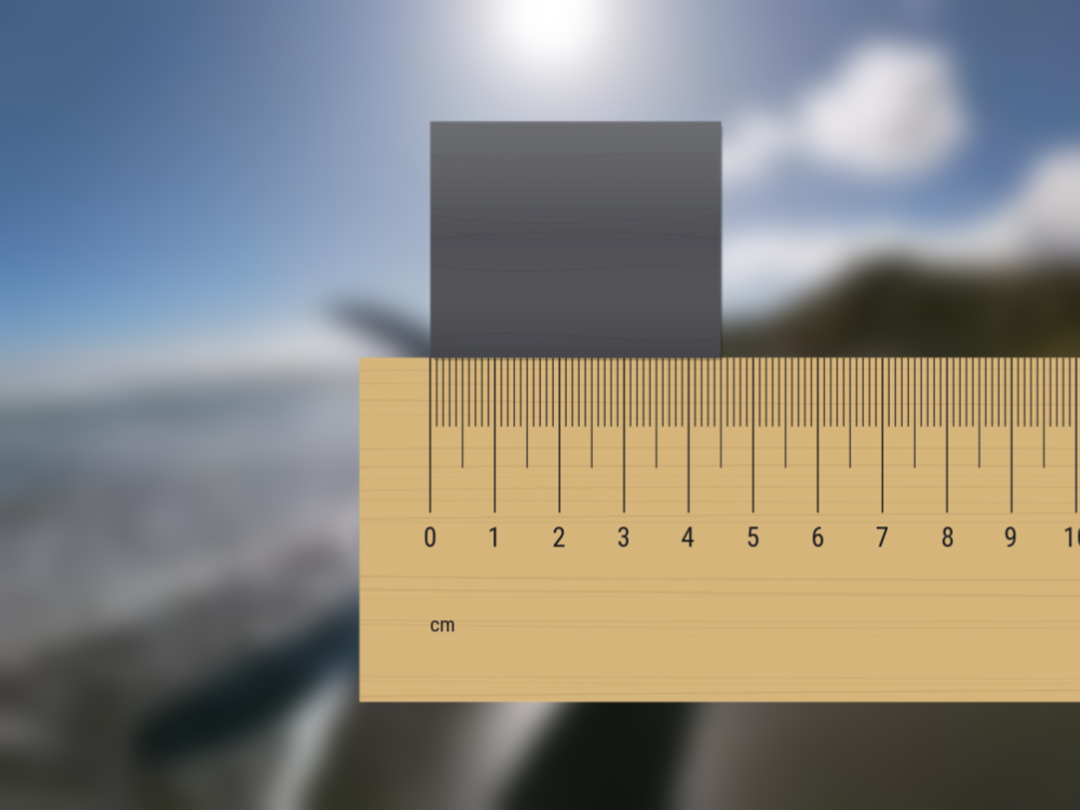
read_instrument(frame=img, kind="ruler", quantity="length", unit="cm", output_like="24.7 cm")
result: 4.5 cm
